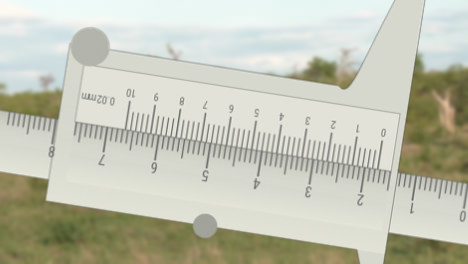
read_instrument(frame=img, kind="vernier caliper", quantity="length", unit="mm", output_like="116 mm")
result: 17.5 mm
